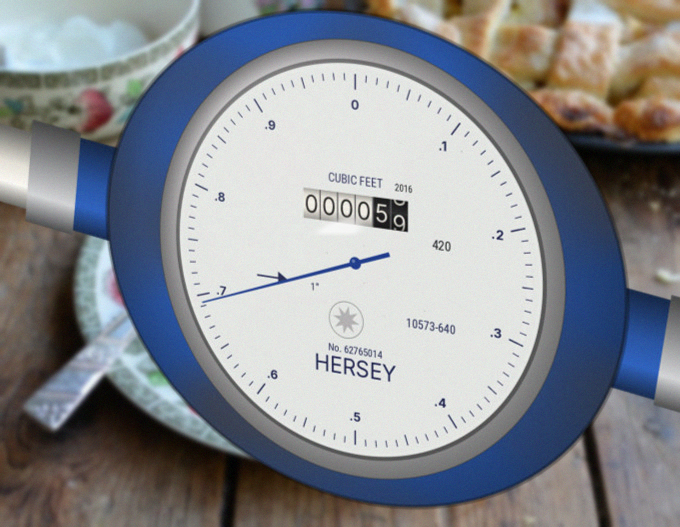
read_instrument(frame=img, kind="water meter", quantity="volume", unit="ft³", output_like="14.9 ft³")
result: 58.69 ft³
